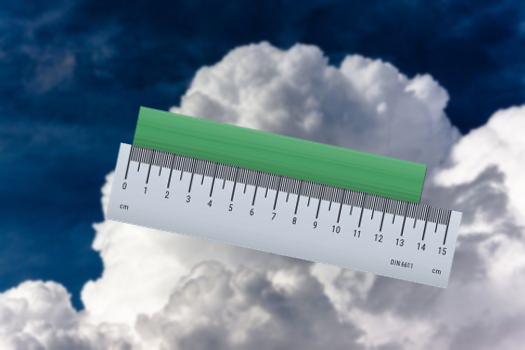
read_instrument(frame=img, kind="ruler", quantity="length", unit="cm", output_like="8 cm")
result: 13.5 cm
